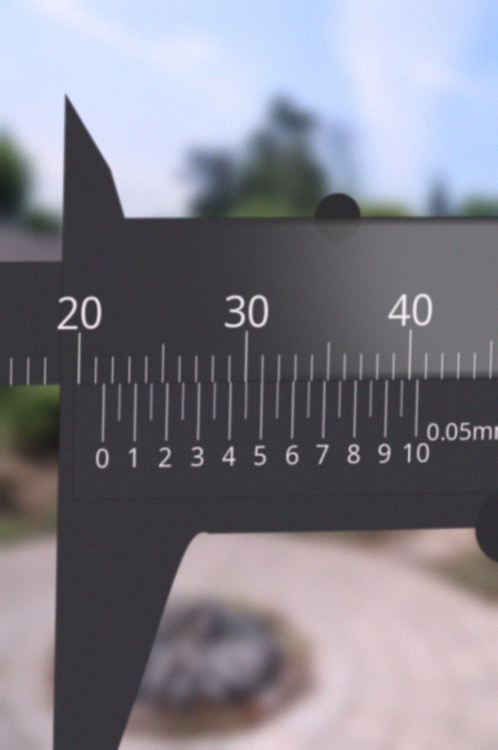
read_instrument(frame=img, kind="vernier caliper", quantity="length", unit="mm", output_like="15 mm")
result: 21.5 mm
